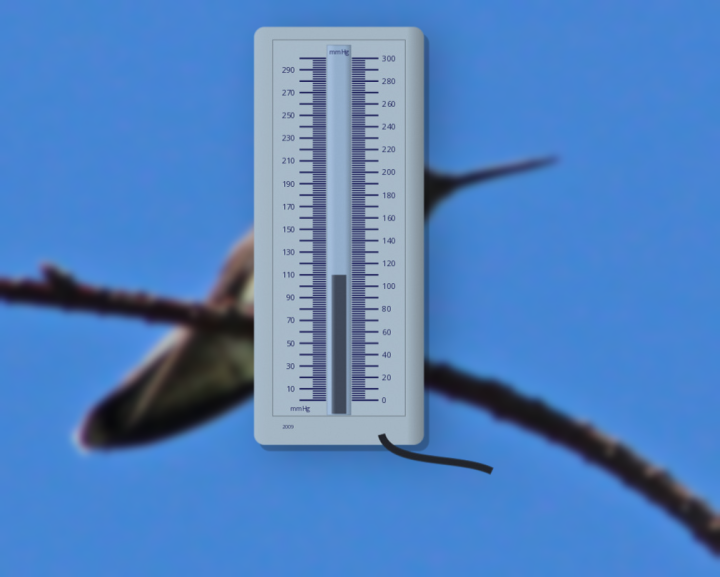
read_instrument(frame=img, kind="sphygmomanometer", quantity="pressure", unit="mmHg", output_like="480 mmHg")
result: 110 mmHg
